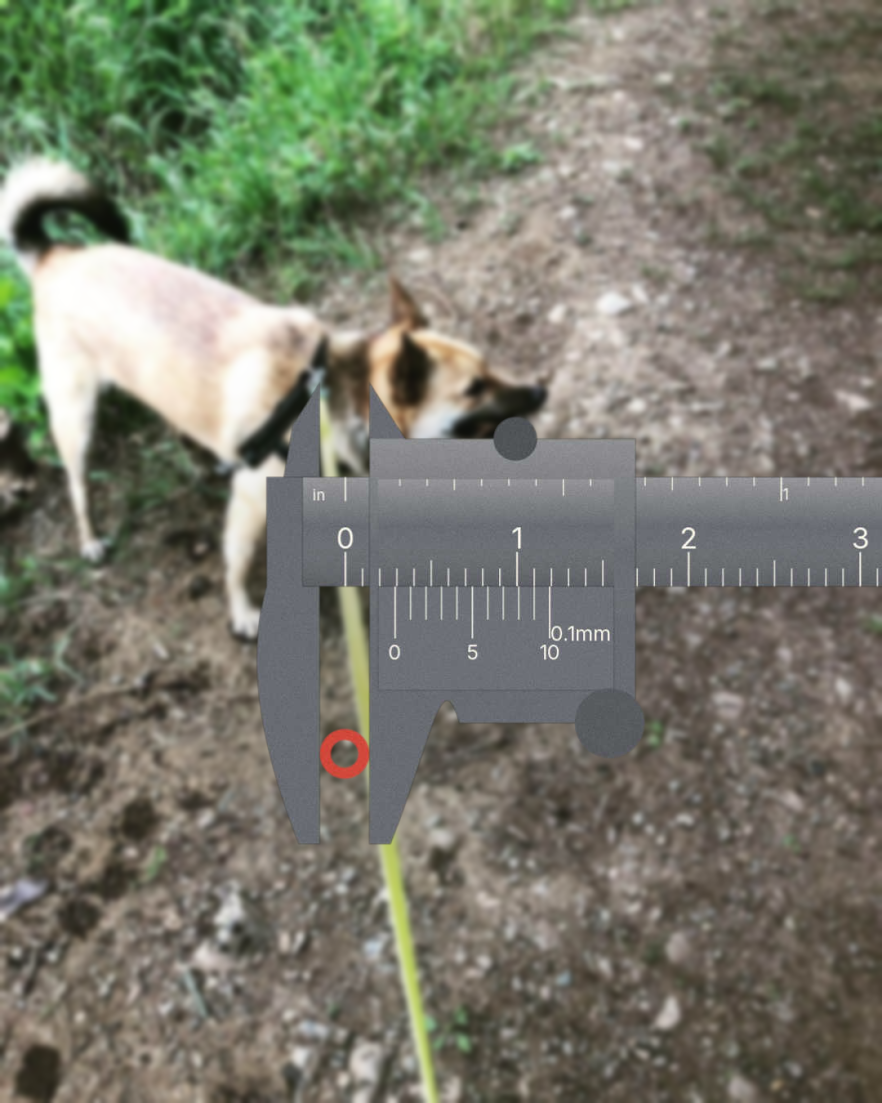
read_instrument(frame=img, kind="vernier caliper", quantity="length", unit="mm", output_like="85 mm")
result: 2.9 mm
